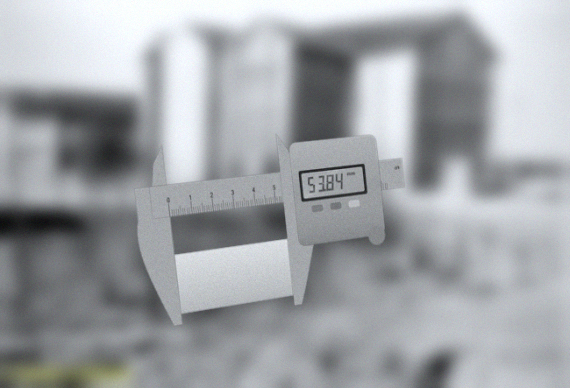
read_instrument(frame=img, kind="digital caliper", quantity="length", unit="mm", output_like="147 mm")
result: 53.84 mm
